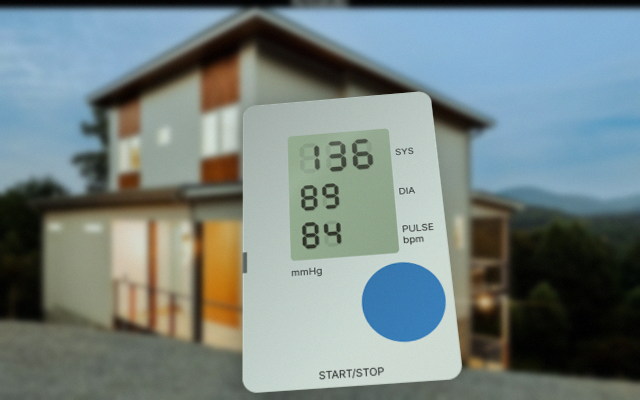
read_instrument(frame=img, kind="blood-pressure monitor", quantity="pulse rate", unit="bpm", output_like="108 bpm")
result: 84 bpm
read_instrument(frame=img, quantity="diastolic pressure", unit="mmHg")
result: 89 mmHg
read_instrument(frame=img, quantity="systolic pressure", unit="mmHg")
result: 136 mmHg
